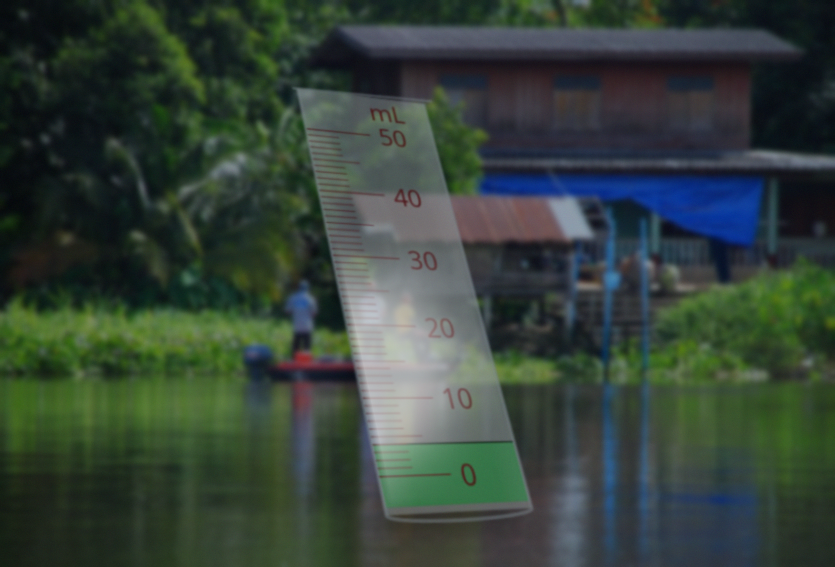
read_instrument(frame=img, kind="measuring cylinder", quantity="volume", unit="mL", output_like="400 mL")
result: 4 mL
